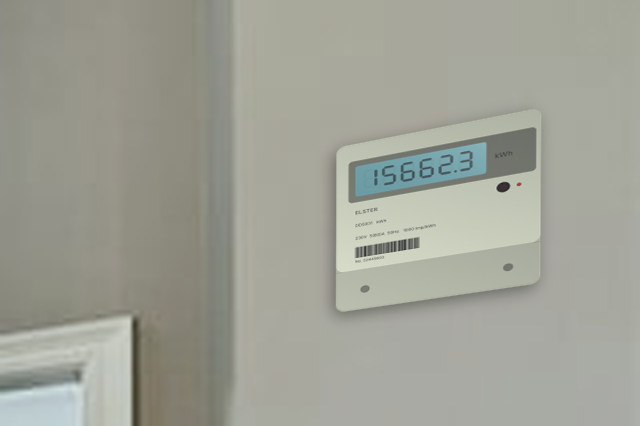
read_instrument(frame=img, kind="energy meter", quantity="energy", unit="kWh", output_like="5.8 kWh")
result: 15662.3 kWh
